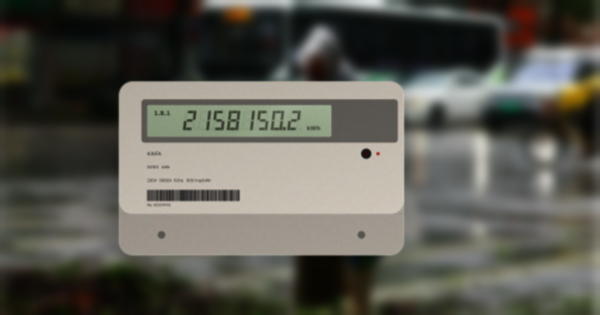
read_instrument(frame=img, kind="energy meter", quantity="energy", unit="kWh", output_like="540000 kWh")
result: 2158150.2 kWh
